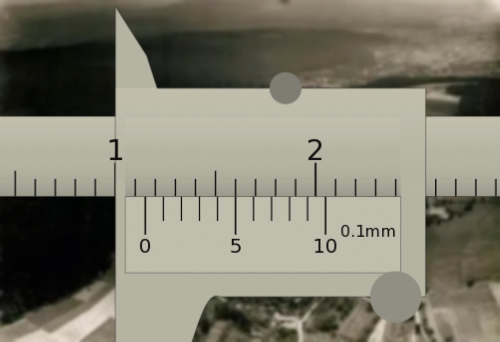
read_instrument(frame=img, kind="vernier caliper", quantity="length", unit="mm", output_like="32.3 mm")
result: 11.5 mm
